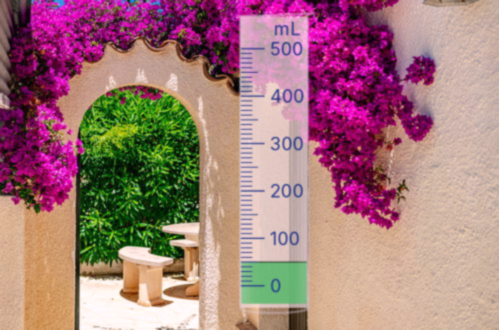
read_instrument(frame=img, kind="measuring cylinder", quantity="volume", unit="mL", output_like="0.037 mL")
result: 50 mL
